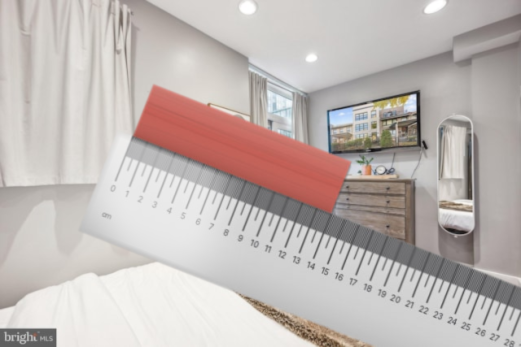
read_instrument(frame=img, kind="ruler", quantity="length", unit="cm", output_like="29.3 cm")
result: 14 cm
